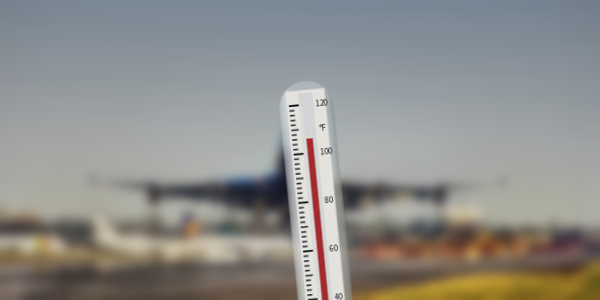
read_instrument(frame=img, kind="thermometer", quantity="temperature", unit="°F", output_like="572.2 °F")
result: 106 °F
